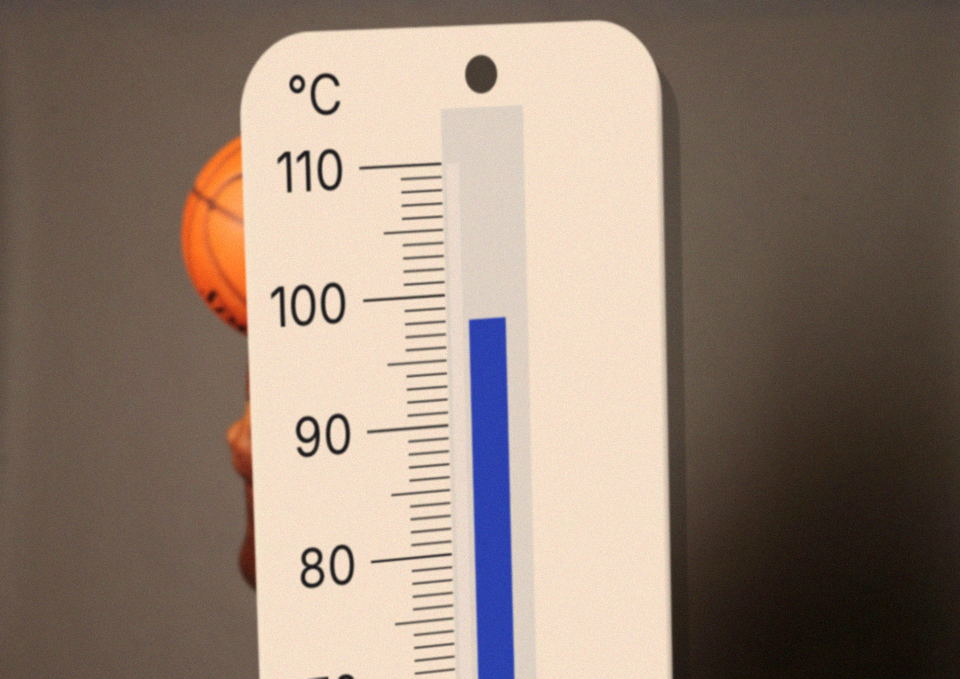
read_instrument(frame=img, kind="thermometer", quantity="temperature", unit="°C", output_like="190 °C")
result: 98 °C
